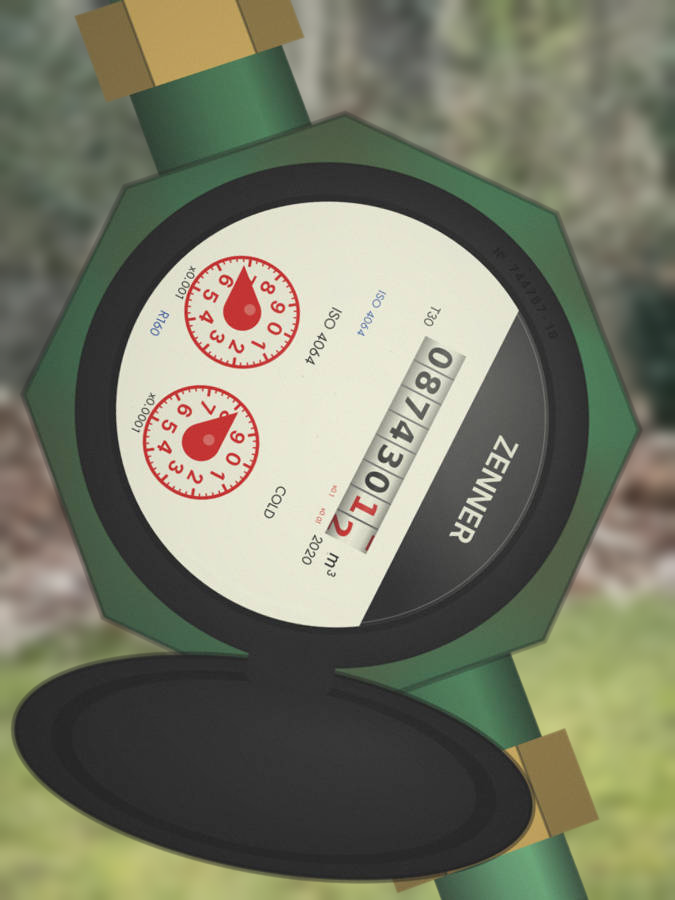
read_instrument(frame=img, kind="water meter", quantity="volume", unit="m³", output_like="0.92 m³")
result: 87430.1168 m³
